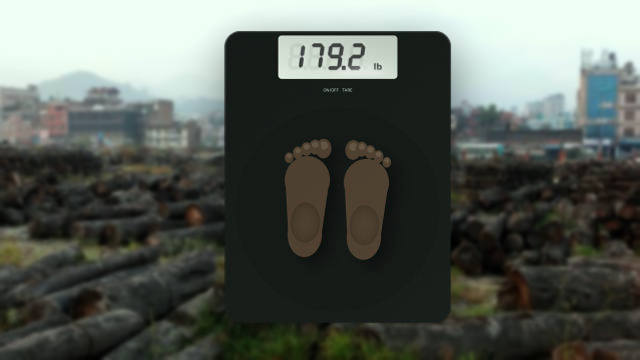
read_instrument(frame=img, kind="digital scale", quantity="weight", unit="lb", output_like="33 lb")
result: 179.2 lb
